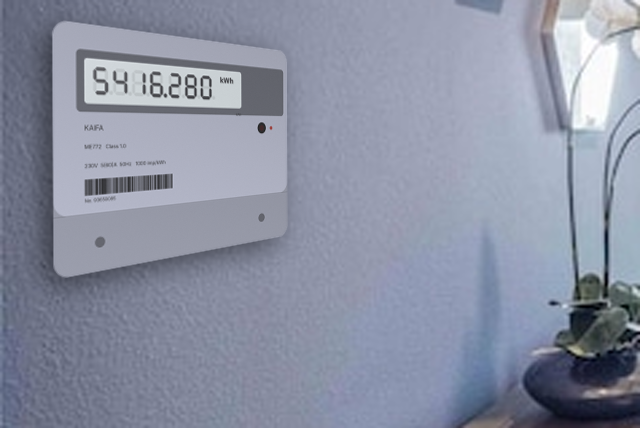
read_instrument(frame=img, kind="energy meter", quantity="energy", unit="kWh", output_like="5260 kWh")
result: 5416.280 kWh
